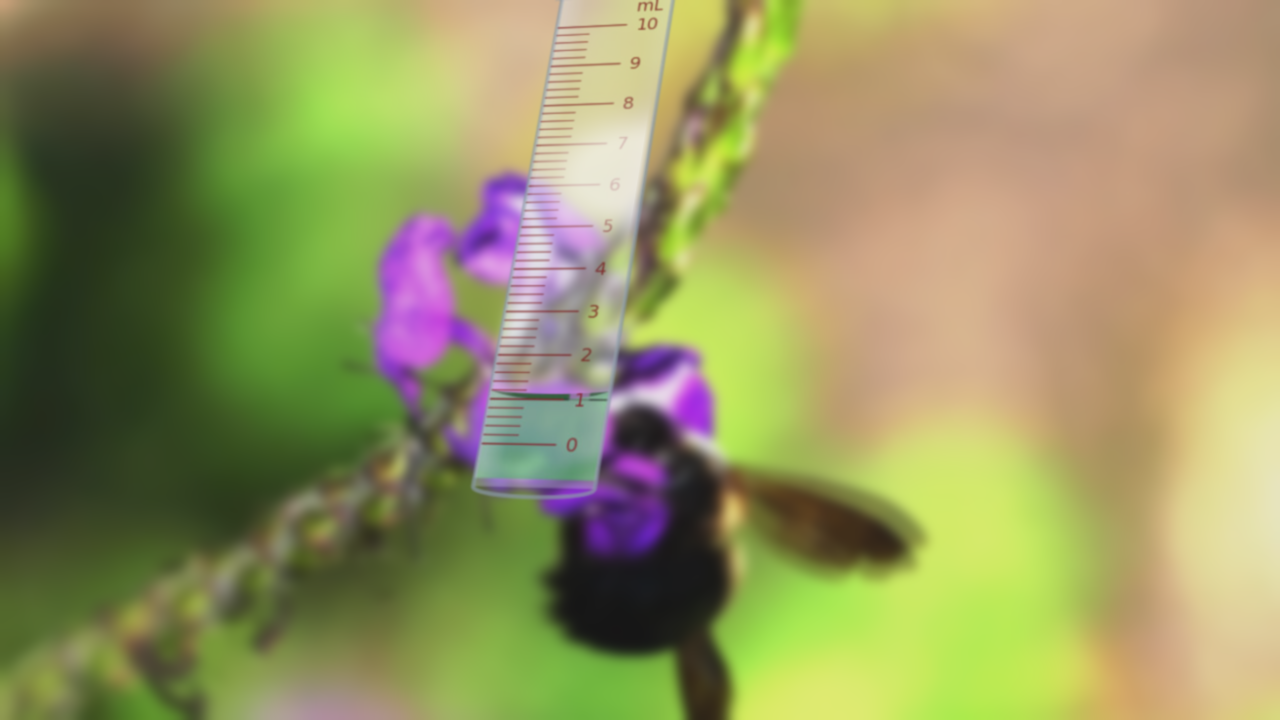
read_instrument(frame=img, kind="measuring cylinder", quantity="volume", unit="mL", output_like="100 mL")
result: 1 mL
